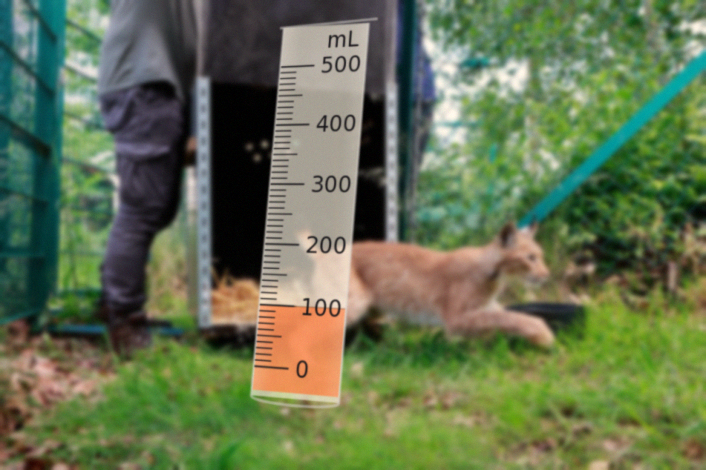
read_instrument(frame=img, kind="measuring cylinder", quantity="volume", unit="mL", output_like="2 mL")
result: 100 mL
